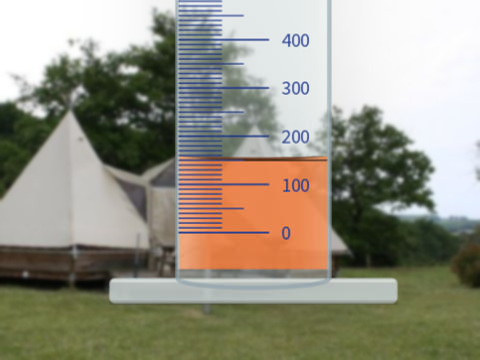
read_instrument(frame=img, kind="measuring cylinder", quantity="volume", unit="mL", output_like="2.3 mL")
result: 150 mL
